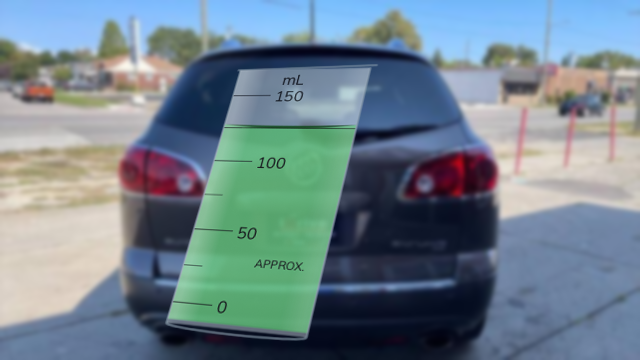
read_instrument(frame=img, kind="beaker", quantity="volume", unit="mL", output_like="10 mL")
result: 125 mL
